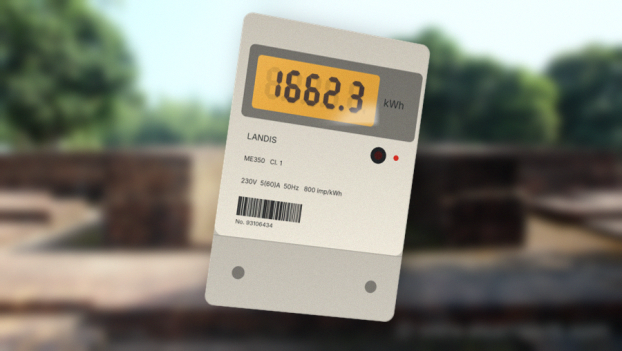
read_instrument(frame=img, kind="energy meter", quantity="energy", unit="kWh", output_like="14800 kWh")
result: 1662.3 kWh
